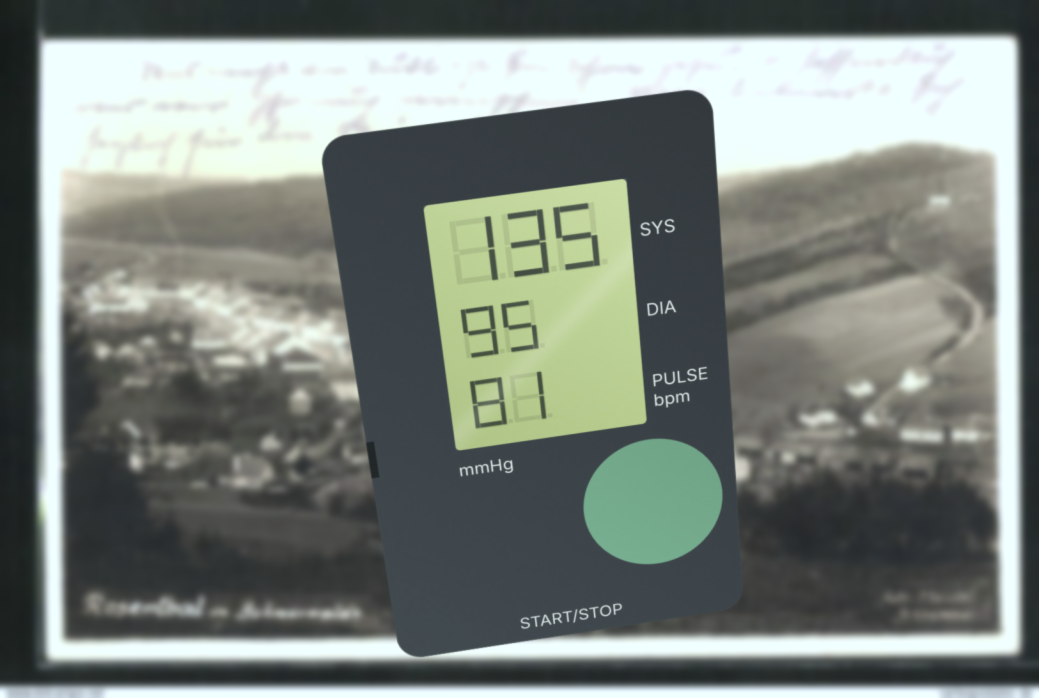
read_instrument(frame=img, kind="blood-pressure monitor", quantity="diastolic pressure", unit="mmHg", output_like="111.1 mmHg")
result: 95 mmHg
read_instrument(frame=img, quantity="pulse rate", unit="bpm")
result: 81 bpm
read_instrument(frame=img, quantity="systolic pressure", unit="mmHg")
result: 135 mmHg
